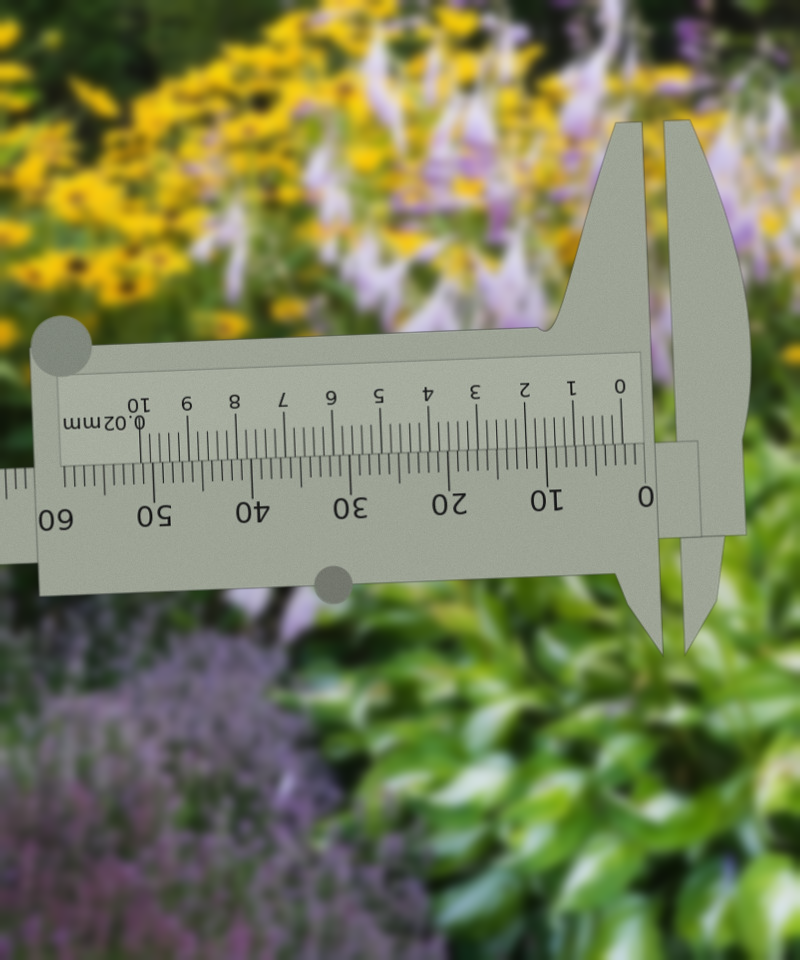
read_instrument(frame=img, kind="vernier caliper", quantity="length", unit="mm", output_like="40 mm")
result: 2.2 mm
